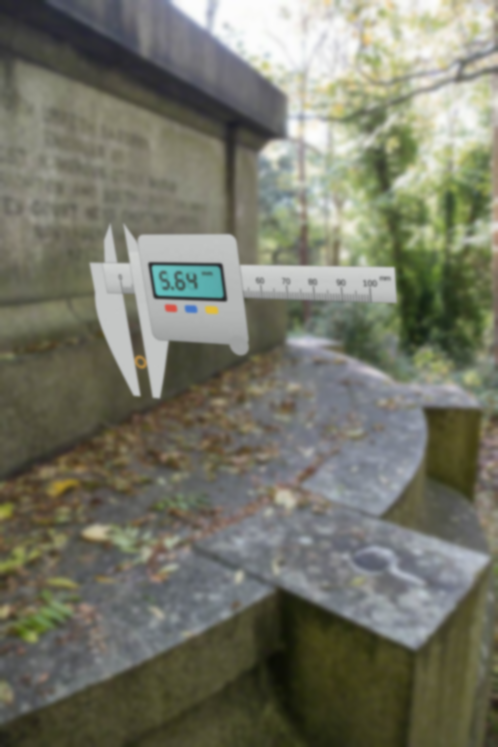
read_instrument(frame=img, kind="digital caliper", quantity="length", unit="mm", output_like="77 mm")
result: 5.64 mm
